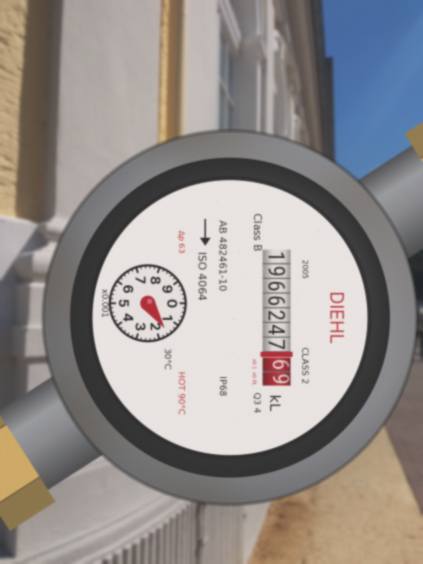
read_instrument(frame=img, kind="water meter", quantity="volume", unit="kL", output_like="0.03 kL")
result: 1966247.691 kL
